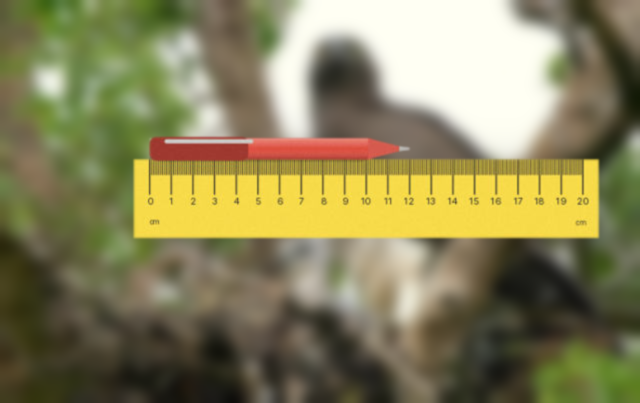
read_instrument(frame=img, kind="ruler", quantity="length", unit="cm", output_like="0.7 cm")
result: 12 cm
